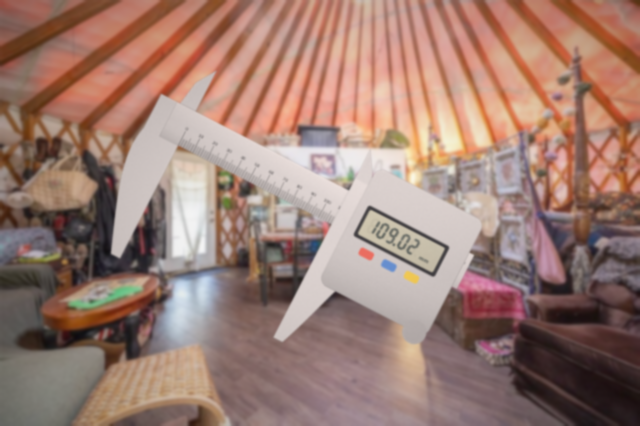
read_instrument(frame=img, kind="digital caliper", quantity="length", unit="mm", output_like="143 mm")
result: 109.02 mm
